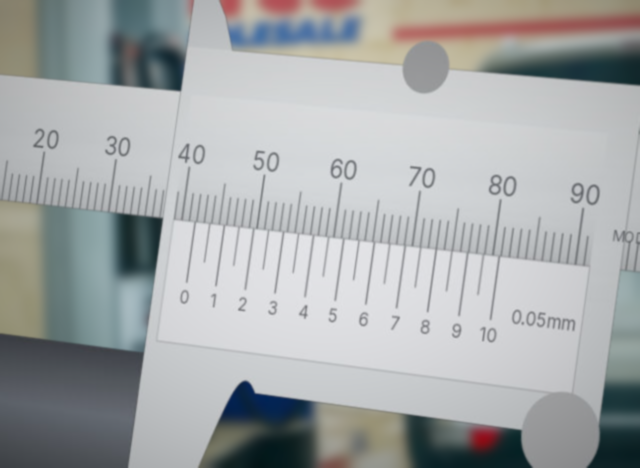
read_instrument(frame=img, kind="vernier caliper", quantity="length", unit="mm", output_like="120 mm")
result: 41.8 mm
